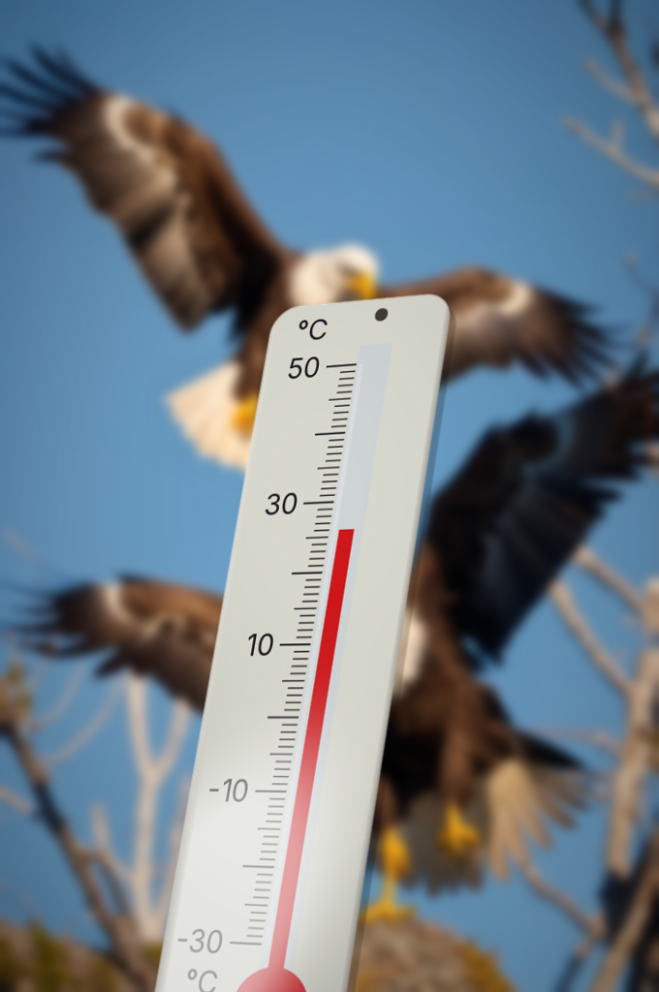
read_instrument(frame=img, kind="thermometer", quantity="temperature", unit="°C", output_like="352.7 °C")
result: 26 °C
